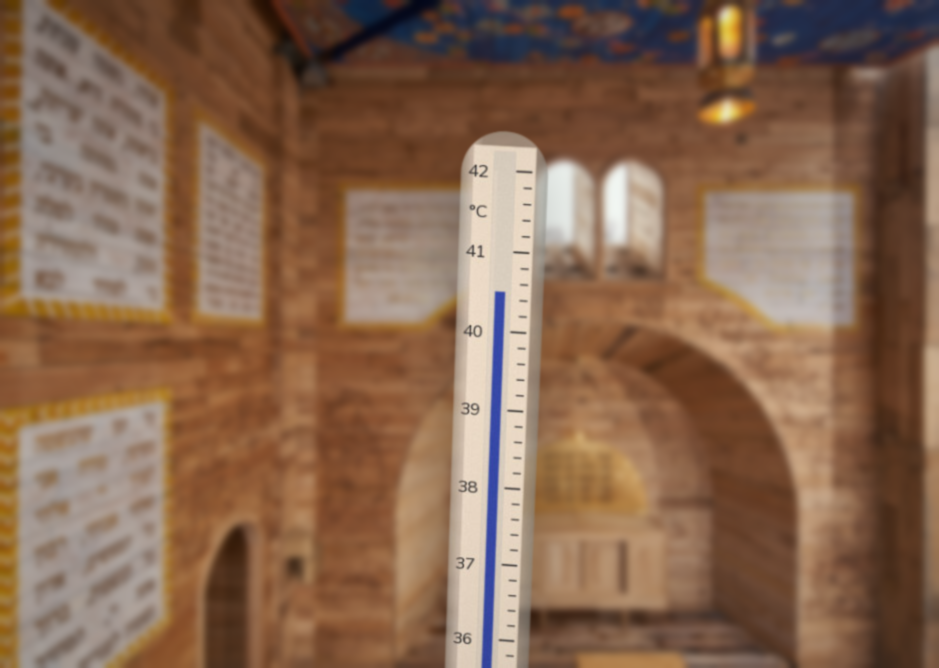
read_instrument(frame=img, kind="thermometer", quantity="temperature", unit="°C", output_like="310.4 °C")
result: 40.5 °C
